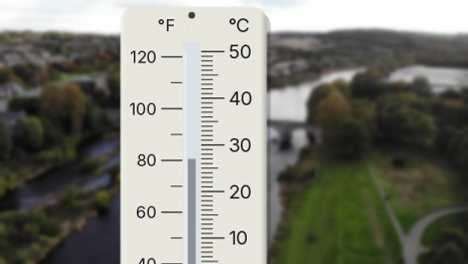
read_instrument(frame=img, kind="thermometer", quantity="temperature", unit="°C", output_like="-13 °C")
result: 27 °C
